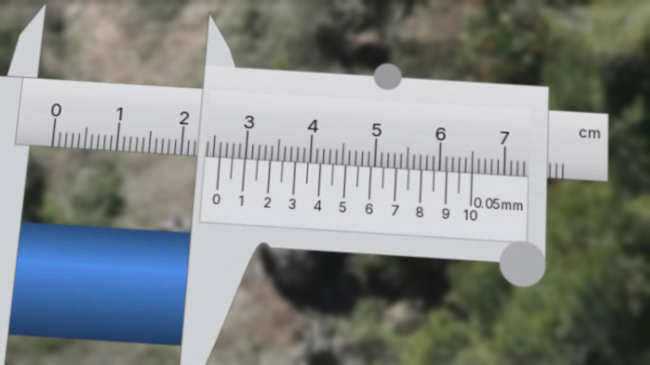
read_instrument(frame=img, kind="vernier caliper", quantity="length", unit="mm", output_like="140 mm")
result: 26.0 mm
